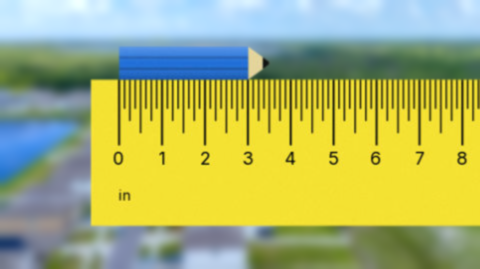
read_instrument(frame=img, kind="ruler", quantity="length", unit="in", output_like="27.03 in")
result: 3.5 in
